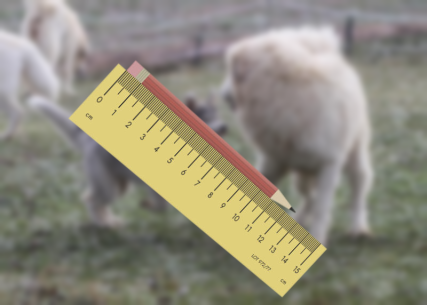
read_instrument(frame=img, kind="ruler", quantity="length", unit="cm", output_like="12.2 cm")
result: 12.5 cm
